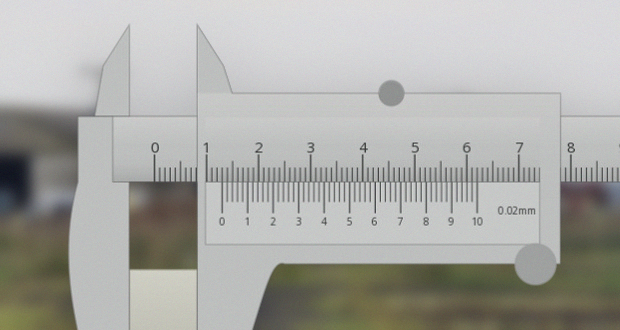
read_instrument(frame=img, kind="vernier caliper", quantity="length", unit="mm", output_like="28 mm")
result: 13.0 mm
